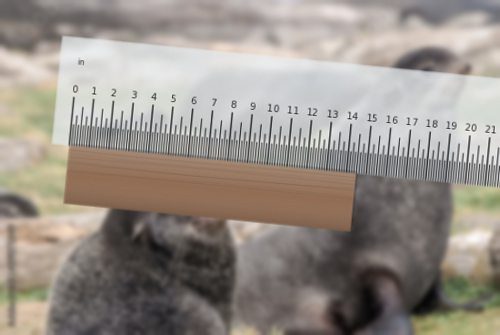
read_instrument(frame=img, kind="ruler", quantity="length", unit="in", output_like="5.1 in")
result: 14.5 in
